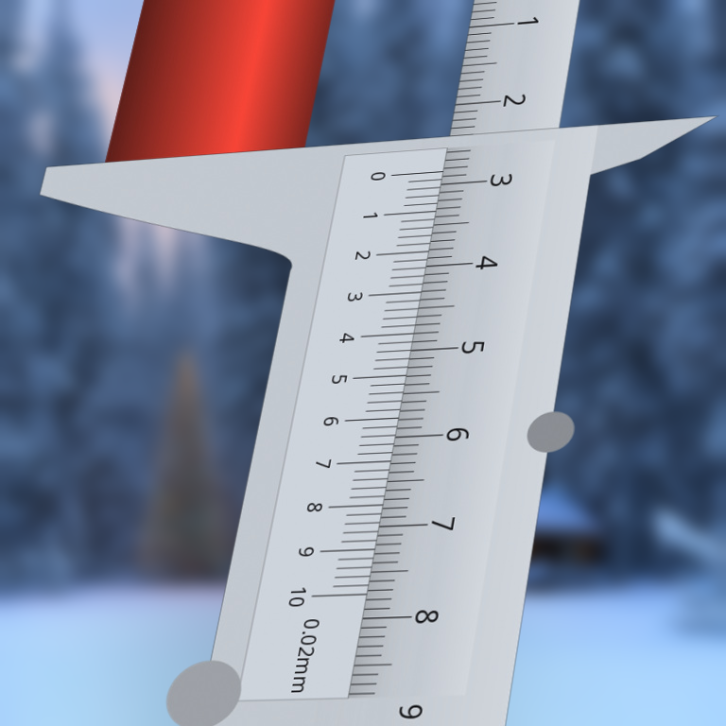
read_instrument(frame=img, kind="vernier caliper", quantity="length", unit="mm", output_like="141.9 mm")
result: 28.4 mm
